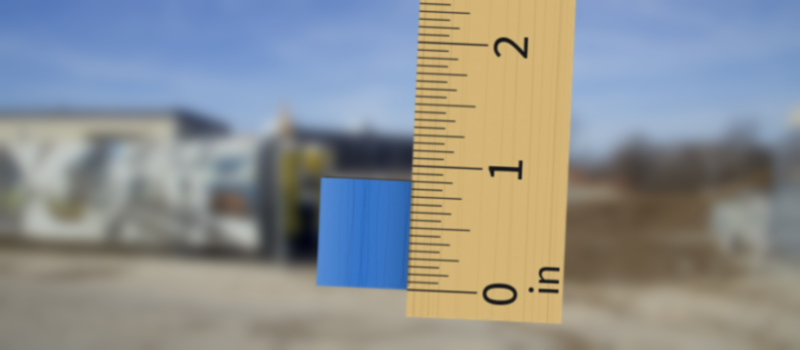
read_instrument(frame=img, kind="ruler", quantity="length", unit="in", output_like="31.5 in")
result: 0.875 in
